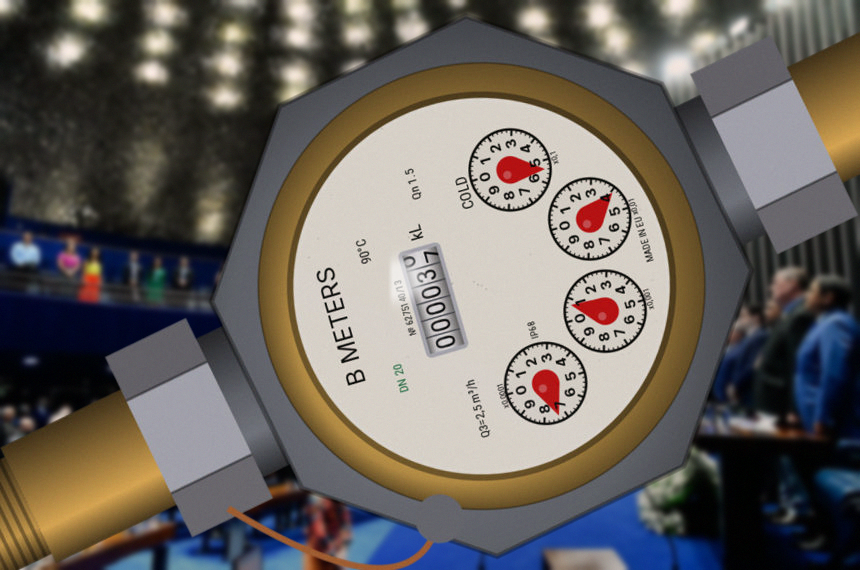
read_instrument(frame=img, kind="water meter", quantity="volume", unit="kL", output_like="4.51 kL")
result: 36.5407 kL
